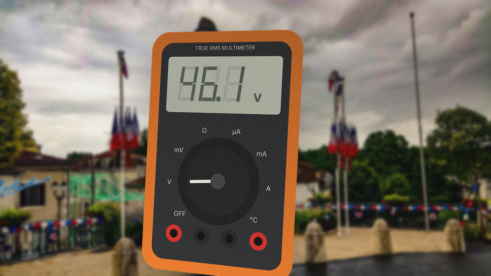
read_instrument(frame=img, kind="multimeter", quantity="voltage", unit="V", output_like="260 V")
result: 46.1 V
